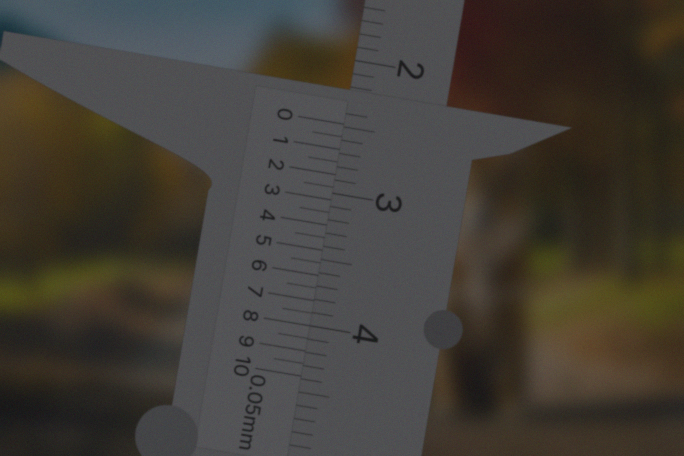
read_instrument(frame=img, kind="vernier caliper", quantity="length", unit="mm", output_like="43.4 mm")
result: 24.8 mm
